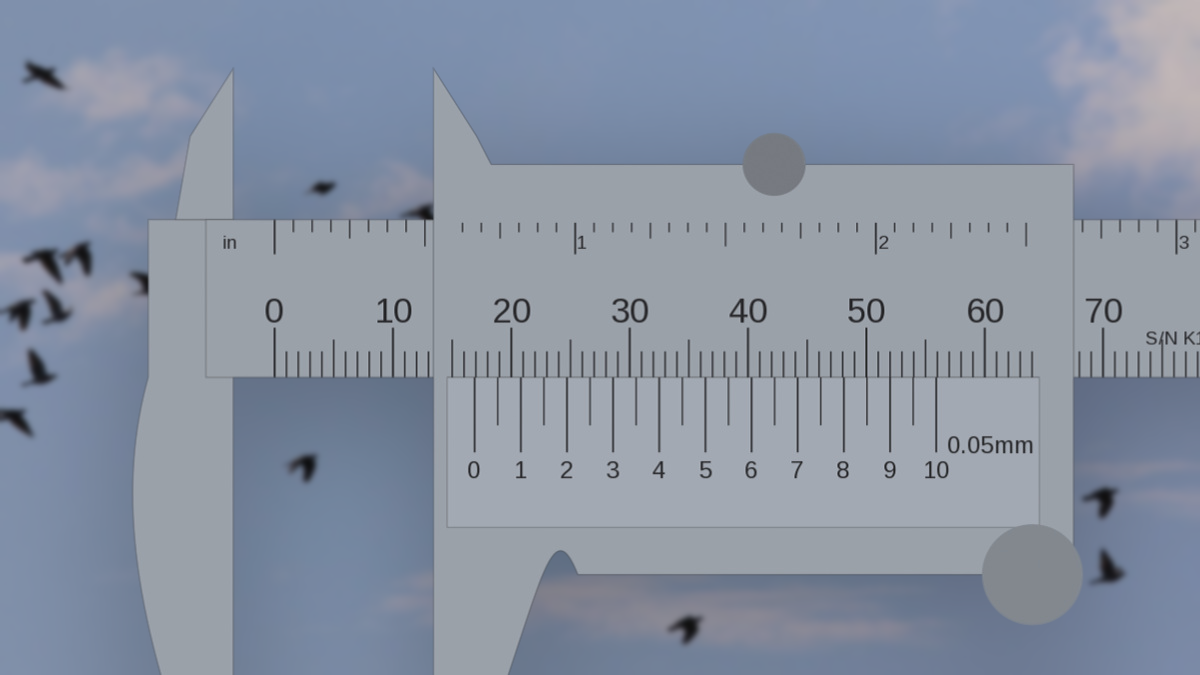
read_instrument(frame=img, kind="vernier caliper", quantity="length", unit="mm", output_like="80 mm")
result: 16.9 mm
